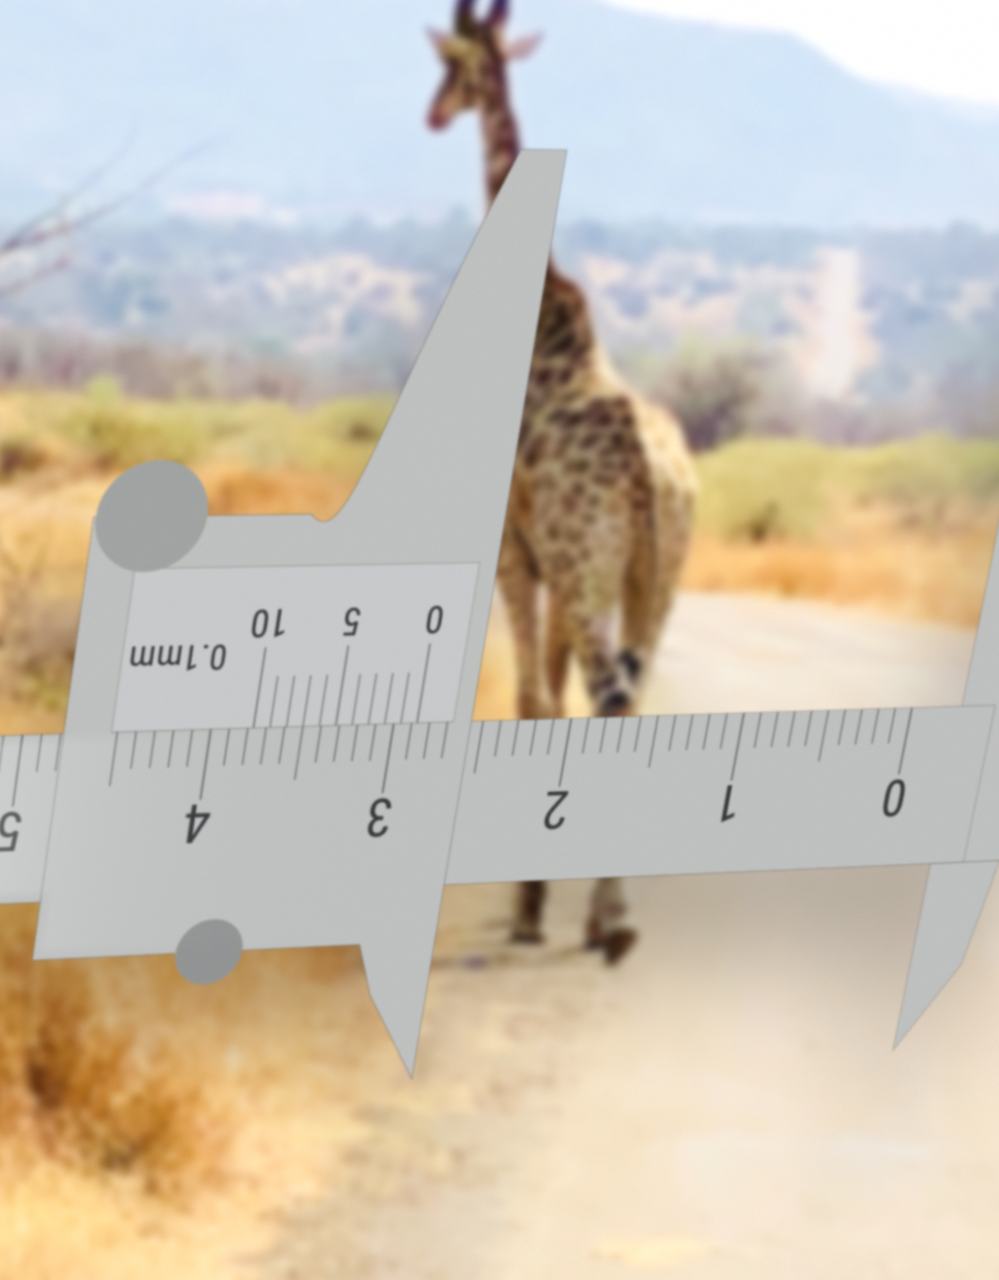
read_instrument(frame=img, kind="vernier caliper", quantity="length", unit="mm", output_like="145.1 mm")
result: 28.7 mm
